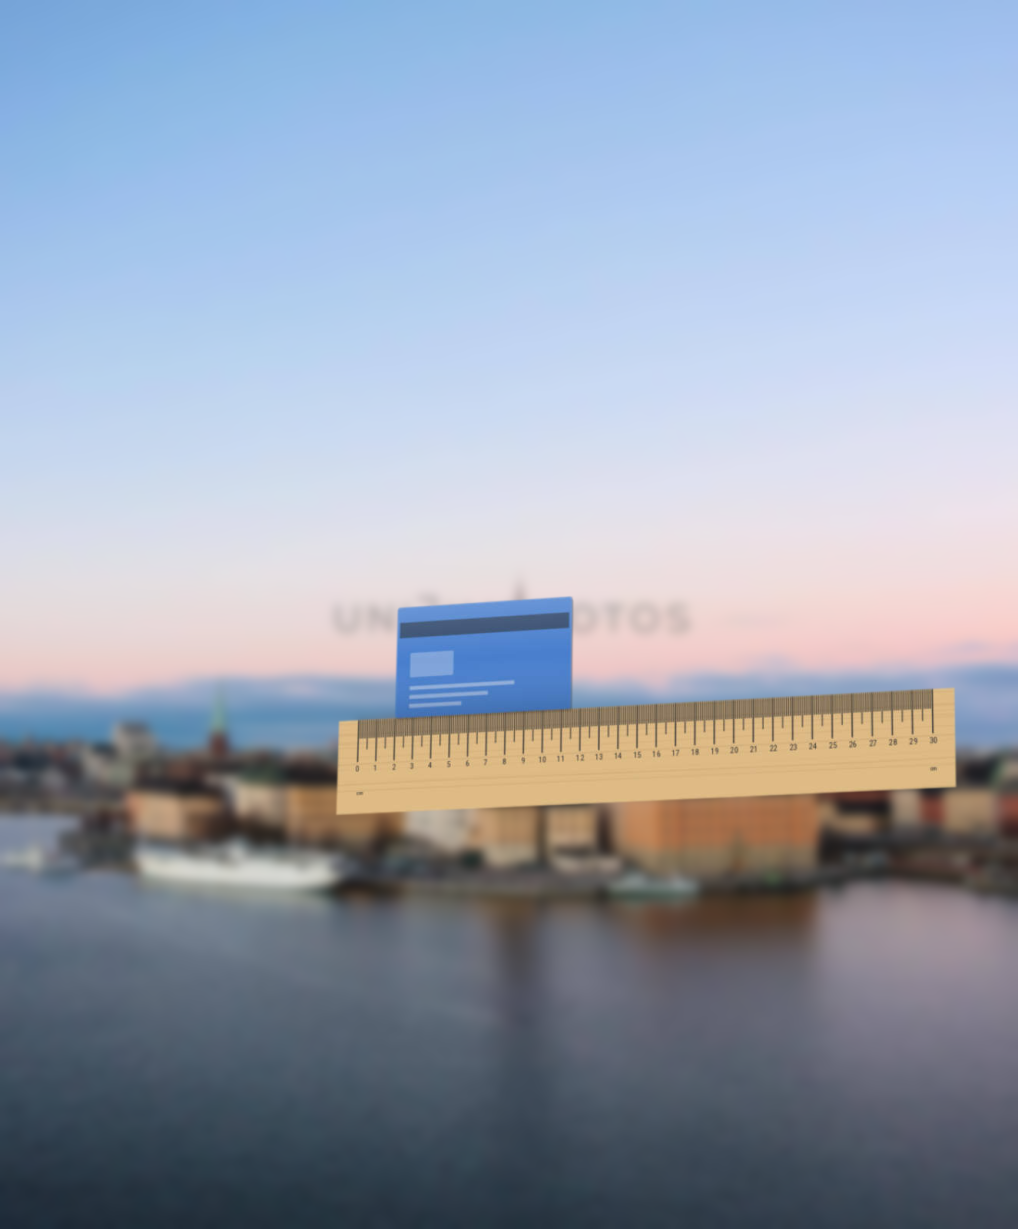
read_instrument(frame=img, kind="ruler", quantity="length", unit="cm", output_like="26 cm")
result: 9.5 cm
